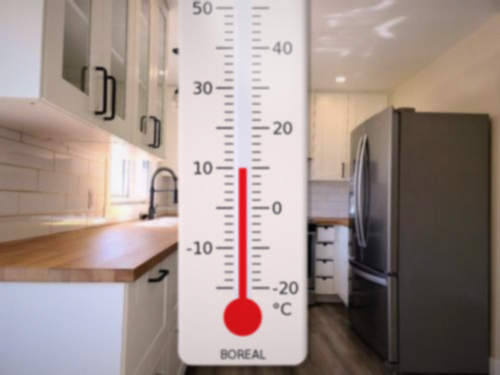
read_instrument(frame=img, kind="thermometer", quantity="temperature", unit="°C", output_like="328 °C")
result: 10 °C
